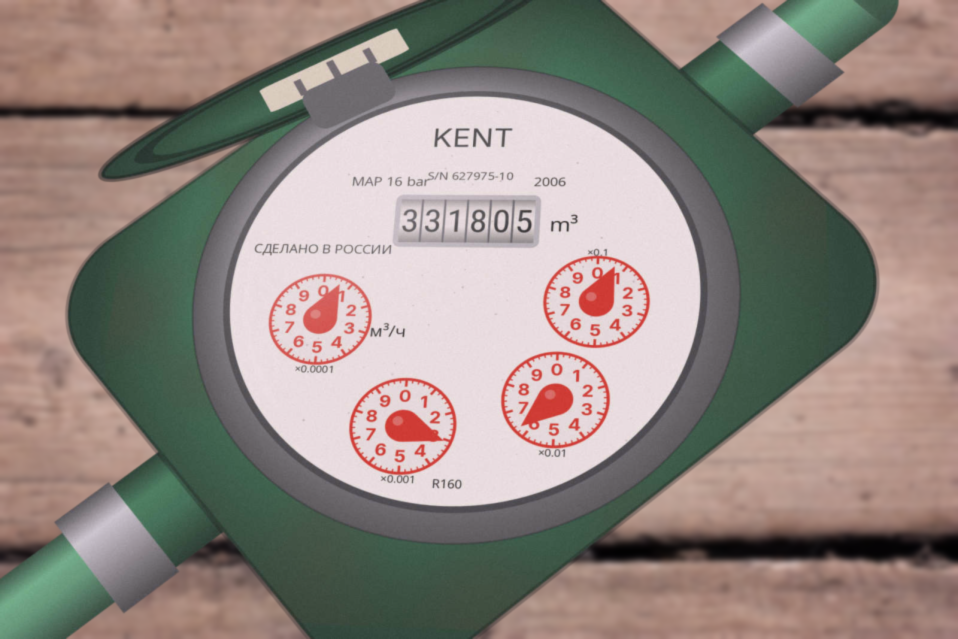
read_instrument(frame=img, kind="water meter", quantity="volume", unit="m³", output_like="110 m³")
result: 331805.0630 m³
